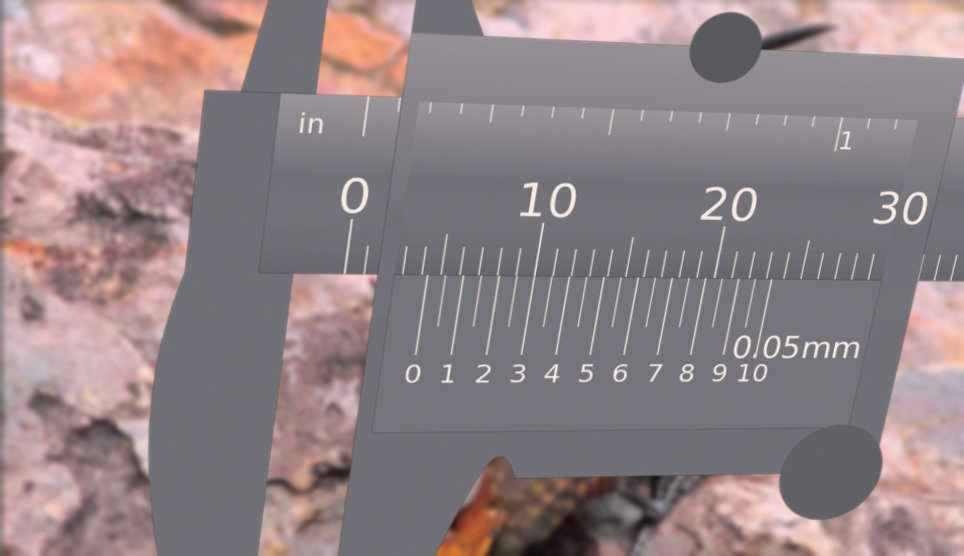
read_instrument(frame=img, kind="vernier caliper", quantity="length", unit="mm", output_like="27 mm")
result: 4.3 mm
